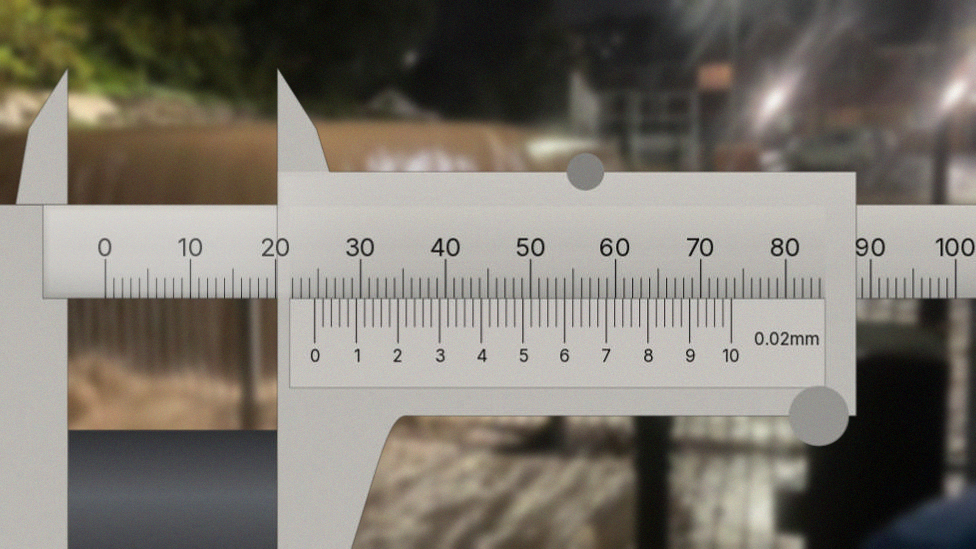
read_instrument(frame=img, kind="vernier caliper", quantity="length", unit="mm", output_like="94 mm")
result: 24.6 mm
